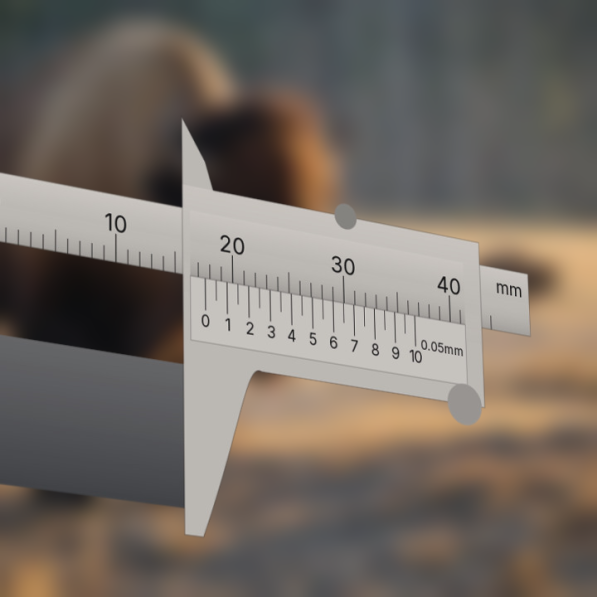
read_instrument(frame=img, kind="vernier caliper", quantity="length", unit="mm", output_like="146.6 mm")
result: 17.6 mm
